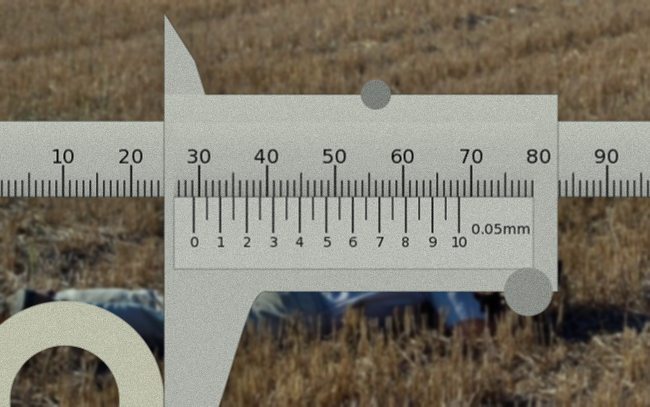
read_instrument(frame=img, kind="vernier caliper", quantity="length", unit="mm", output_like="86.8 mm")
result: 29.2 mm
